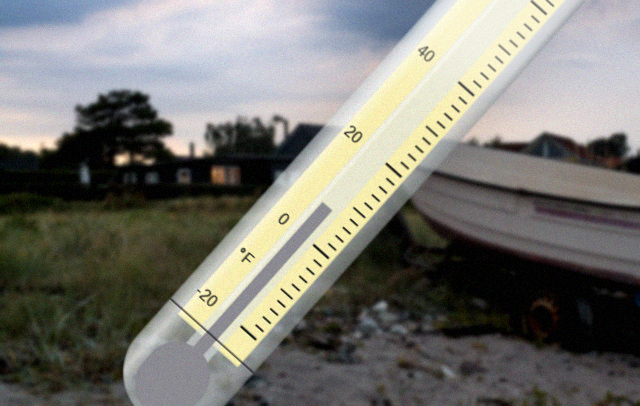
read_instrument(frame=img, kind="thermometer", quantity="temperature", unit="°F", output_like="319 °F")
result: 7 °F
